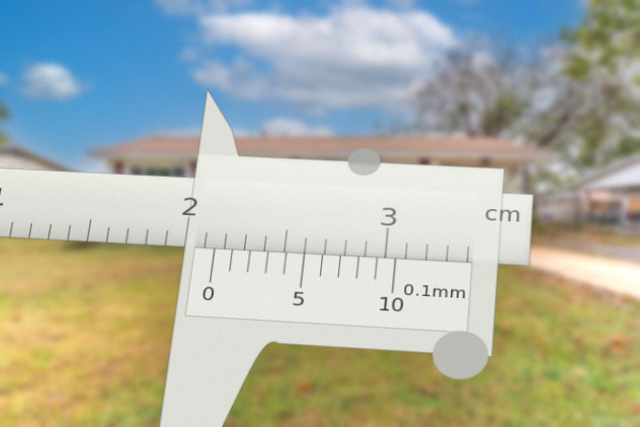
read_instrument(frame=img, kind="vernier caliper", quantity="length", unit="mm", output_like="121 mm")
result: 21.5 mm
